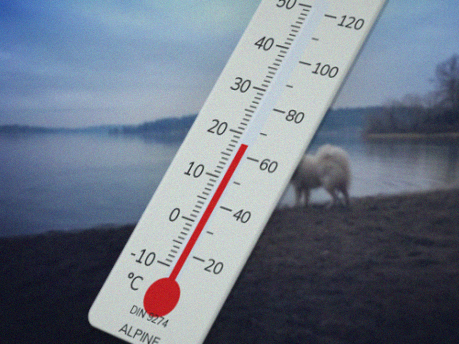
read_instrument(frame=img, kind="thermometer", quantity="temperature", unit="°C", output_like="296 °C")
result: 18 °C
